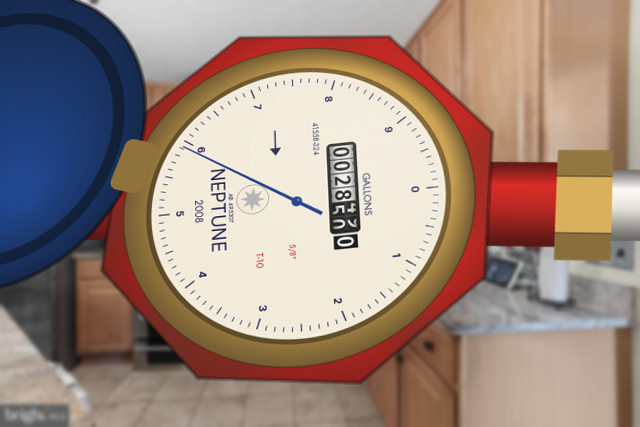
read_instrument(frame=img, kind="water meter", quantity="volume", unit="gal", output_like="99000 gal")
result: 28495.9 gal
